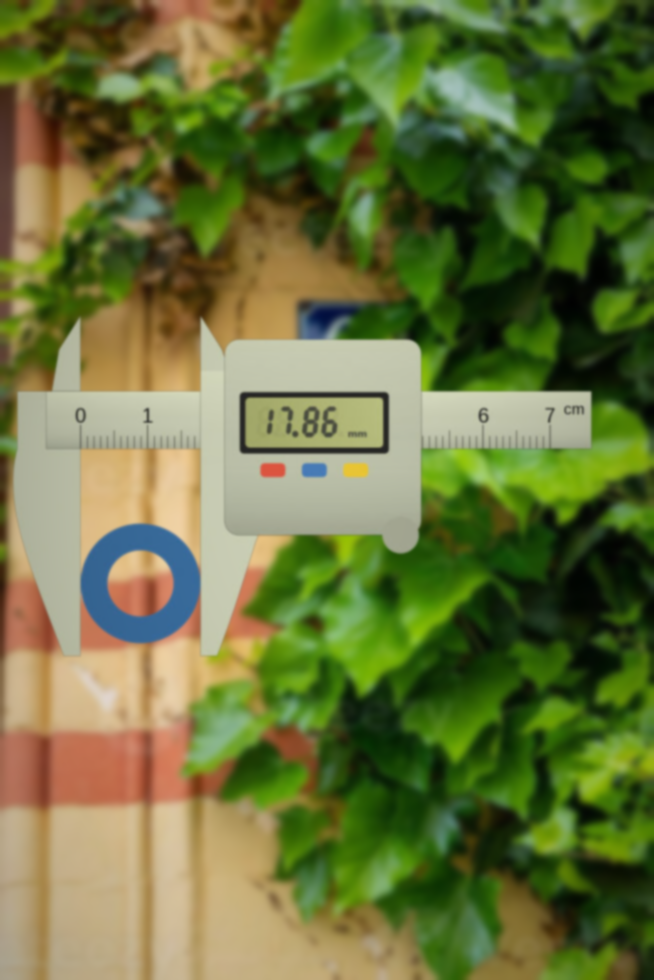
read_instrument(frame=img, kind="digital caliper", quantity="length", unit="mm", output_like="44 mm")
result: 17.86 mm
